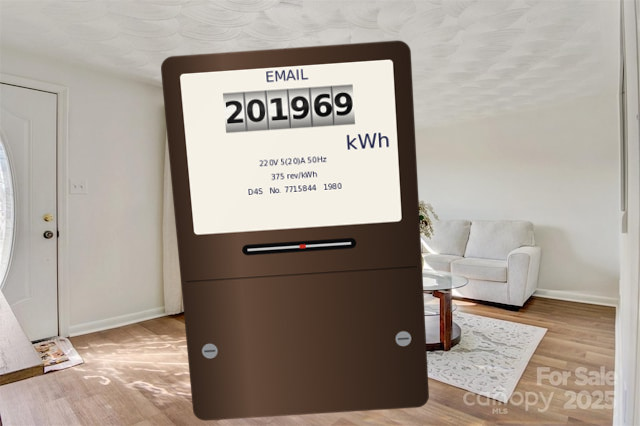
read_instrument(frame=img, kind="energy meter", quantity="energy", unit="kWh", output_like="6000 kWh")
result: 201969 kWh
